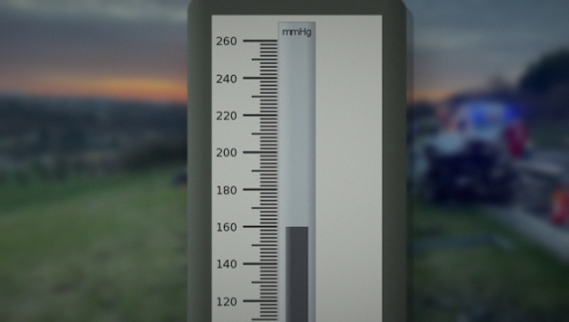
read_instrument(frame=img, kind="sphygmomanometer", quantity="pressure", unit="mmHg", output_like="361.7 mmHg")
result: 160 mmHg
